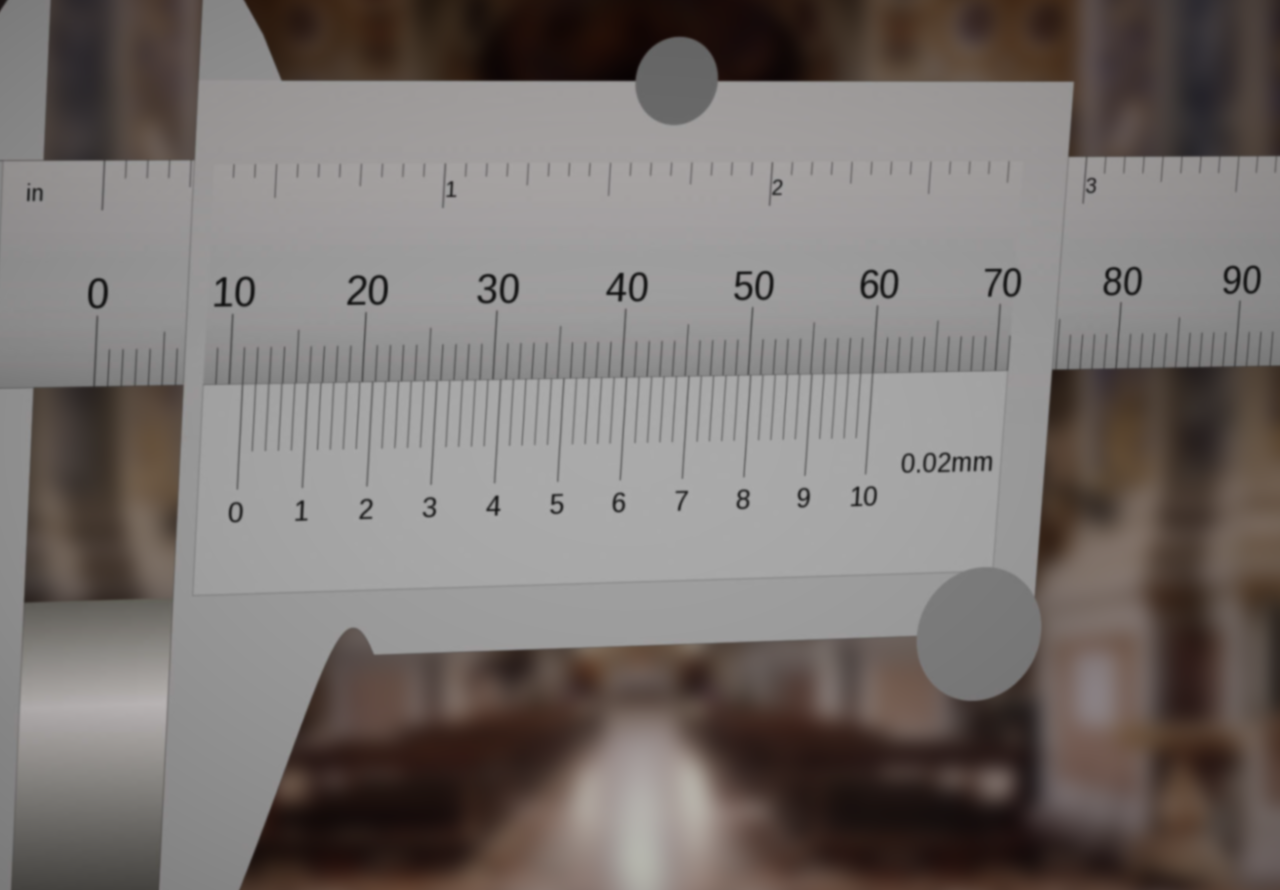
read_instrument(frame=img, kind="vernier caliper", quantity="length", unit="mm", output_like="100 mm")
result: 11.0 mm
